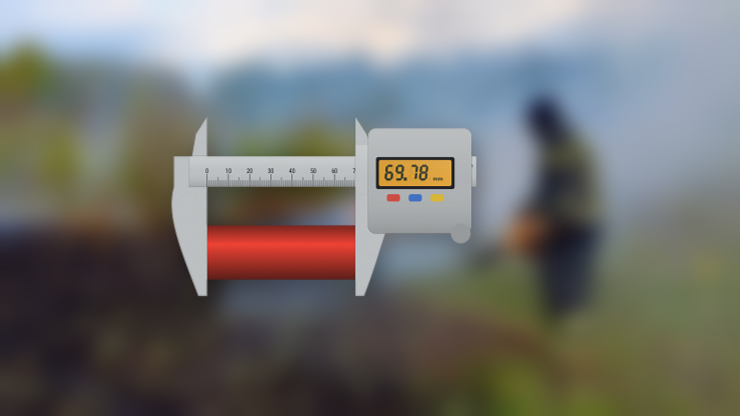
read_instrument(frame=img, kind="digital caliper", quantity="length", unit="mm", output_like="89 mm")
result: 69.78 mm
